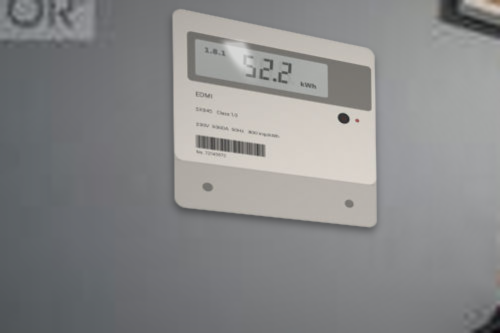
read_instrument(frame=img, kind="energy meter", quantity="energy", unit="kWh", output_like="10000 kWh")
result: 52.2 kWh
